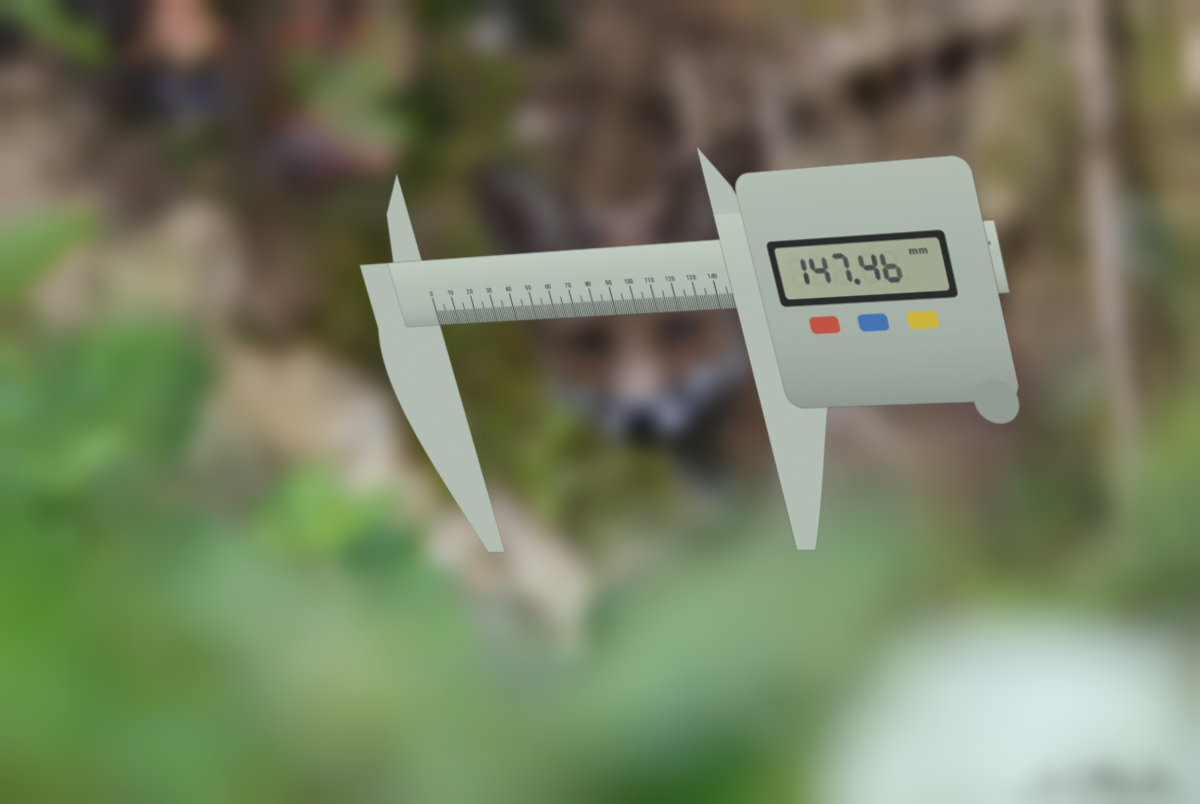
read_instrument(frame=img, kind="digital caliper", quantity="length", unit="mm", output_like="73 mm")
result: 147.46 mm
